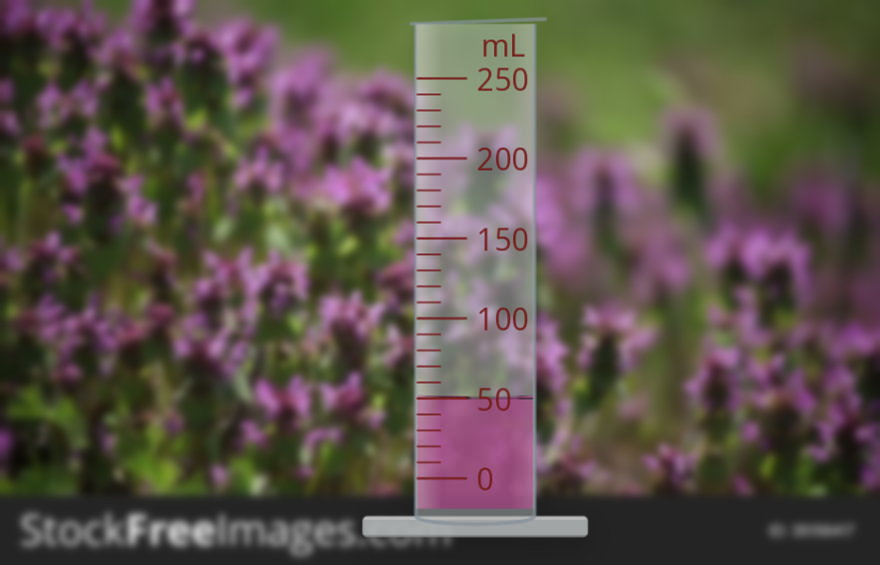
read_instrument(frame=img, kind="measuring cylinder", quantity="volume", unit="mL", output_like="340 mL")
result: 50 mL
